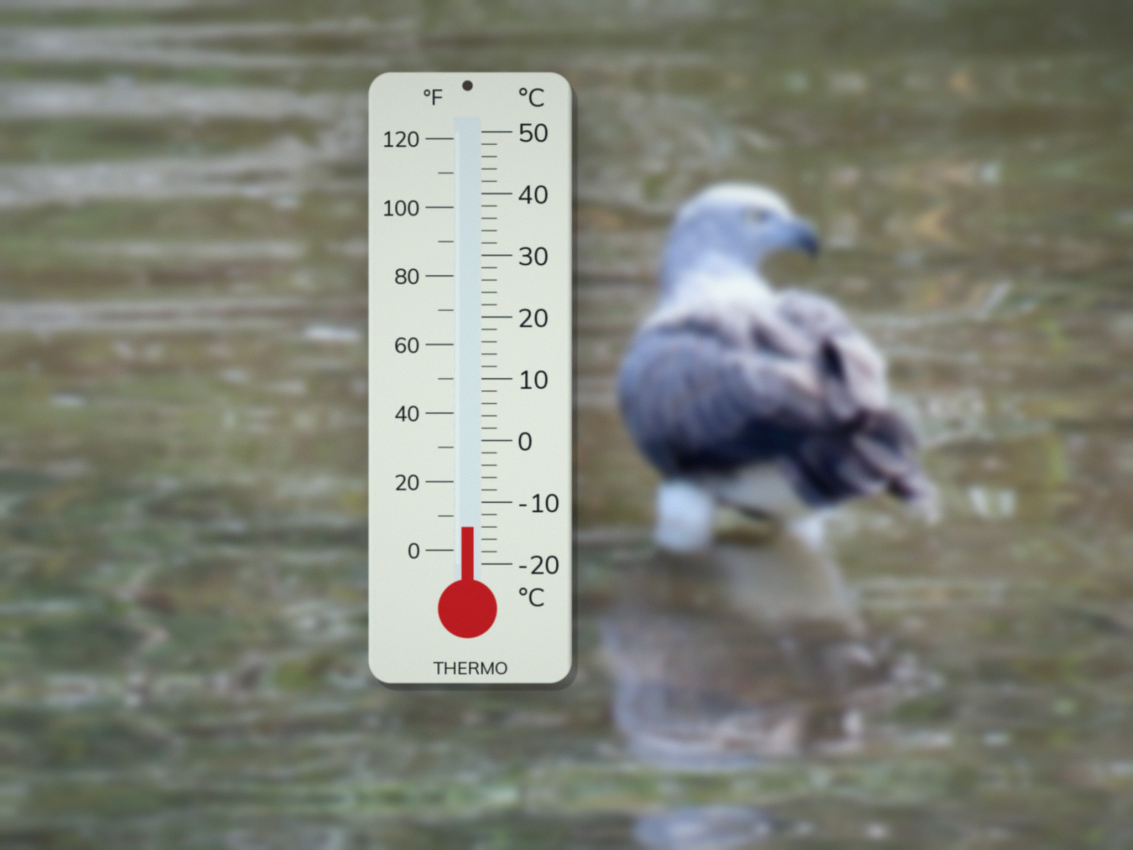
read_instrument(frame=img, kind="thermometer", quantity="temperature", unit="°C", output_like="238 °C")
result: -14 °C
